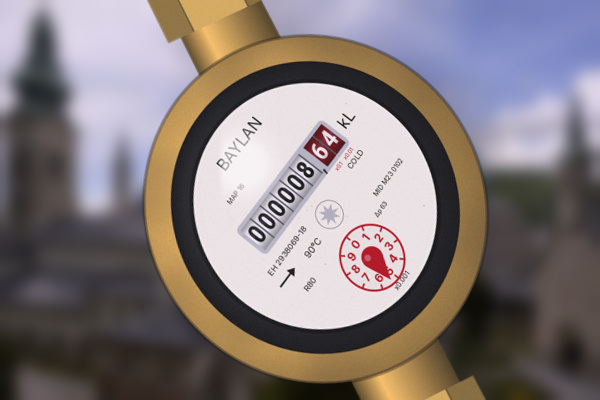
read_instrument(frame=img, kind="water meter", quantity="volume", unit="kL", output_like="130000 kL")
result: 8.645 kL
